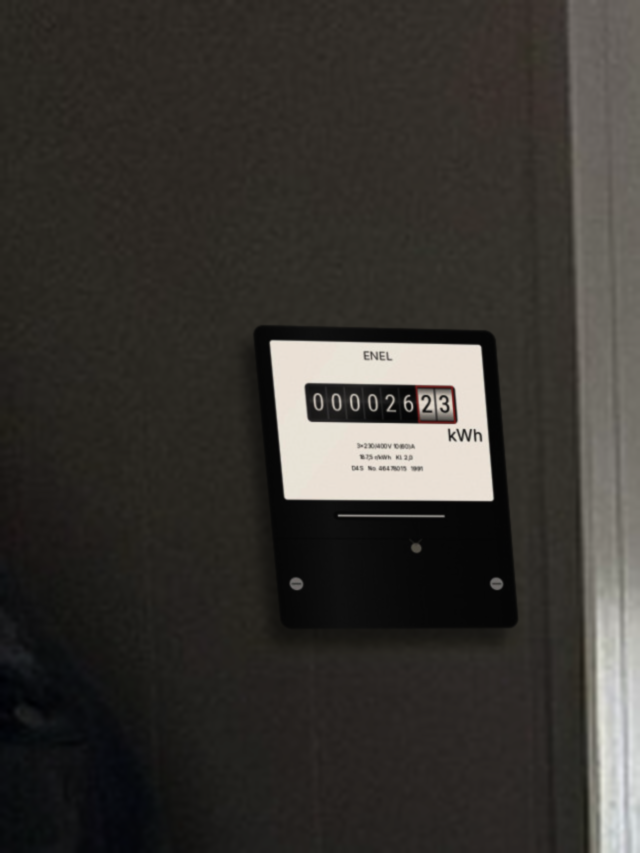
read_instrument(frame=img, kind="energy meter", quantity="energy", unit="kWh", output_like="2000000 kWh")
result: 26.23 kWh
